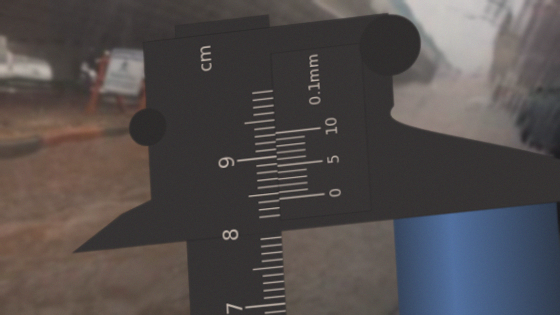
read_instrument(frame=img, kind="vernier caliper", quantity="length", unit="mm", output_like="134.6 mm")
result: 84.2 mm
